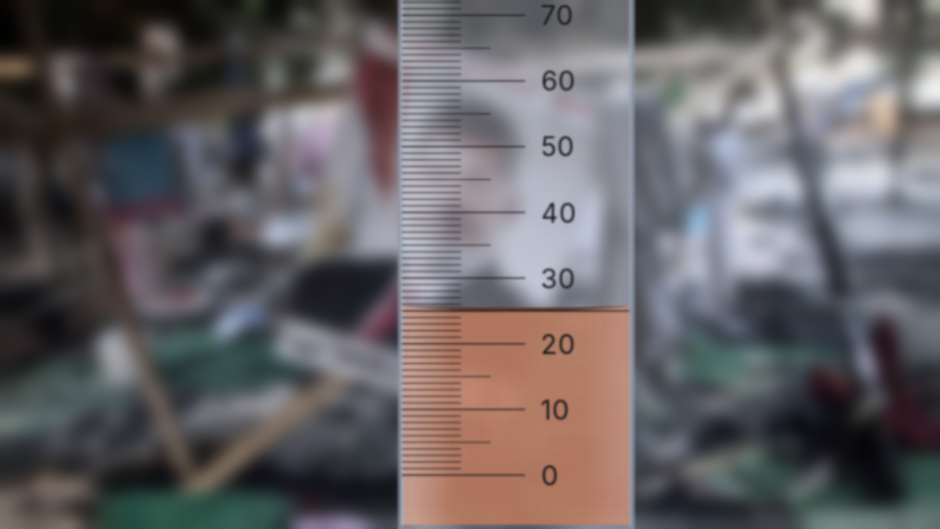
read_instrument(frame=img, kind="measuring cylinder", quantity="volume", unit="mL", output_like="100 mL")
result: 25 mL
